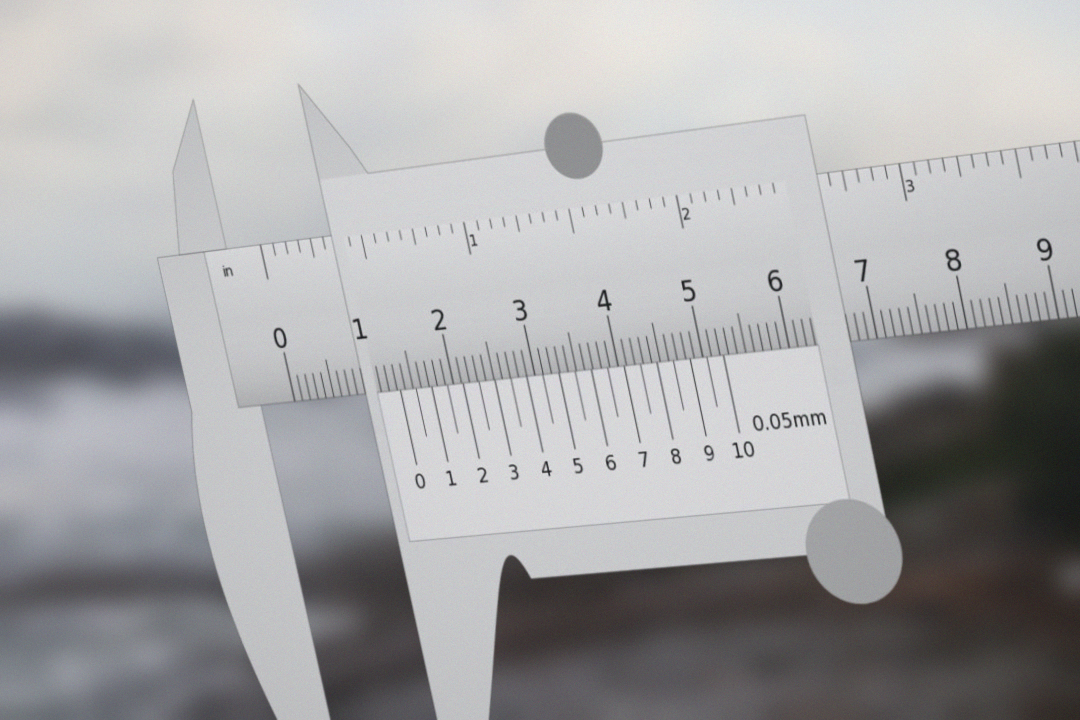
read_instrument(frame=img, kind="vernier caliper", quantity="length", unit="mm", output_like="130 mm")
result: 13.4 mm
